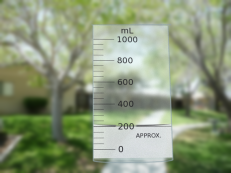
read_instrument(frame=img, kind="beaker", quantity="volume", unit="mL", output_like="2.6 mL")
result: 200 mL
